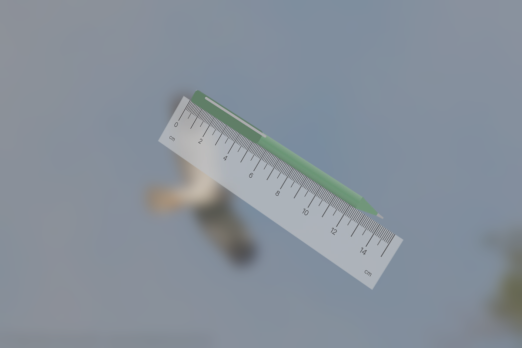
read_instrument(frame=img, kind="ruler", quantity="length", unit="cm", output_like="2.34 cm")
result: 14 cm
